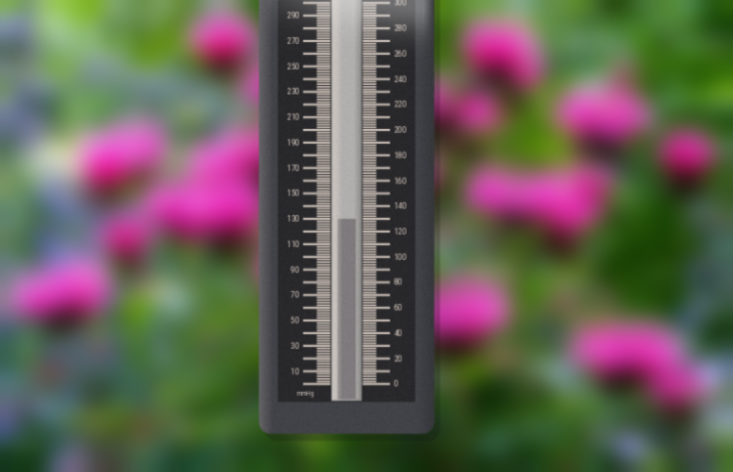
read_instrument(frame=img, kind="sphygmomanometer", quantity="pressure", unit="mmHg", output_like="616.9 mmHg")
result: 130 mmHg
